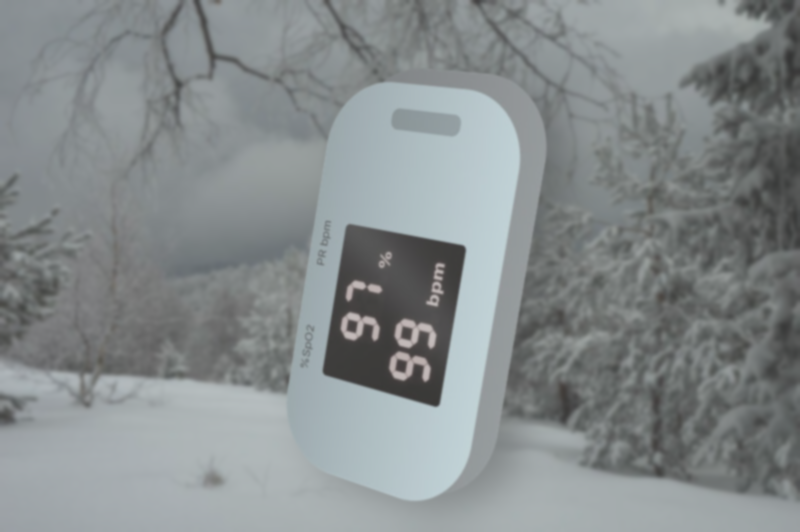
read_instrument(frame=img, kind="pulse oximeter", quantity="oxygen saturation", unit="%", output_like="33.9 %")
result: 97 %
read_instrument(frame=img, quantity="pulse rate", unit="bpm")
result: 99 bpm
